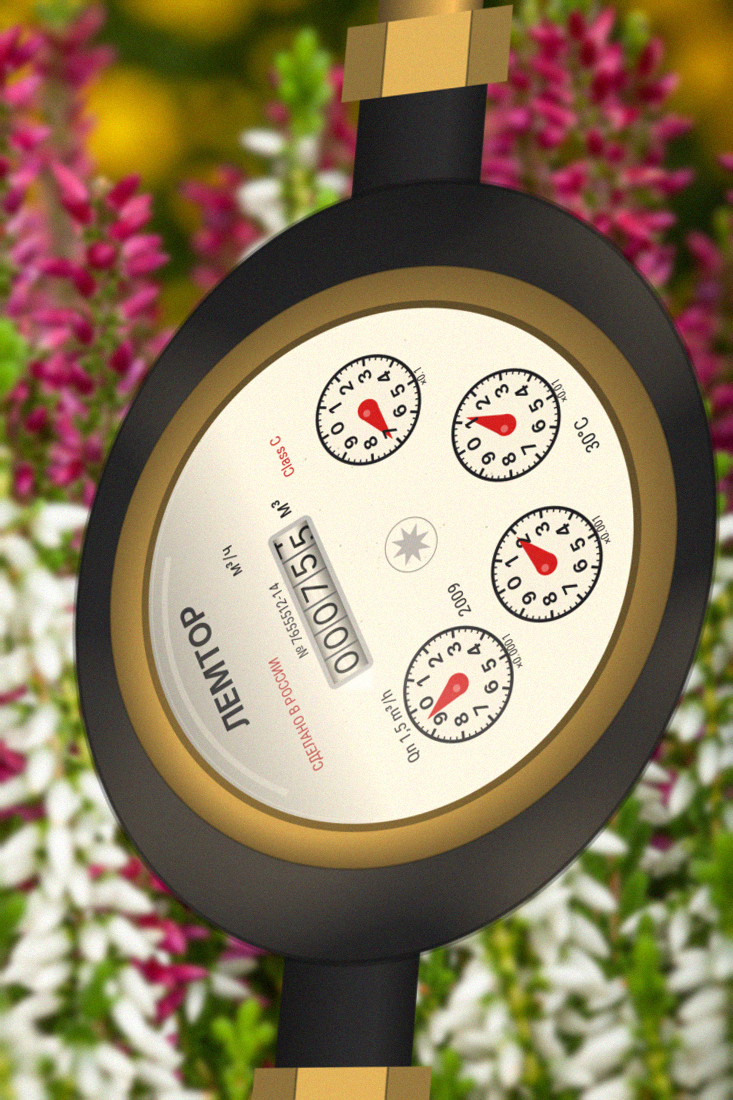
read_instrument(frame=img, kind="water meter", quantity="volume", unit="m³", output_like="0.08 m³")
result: 754.7119 m³
